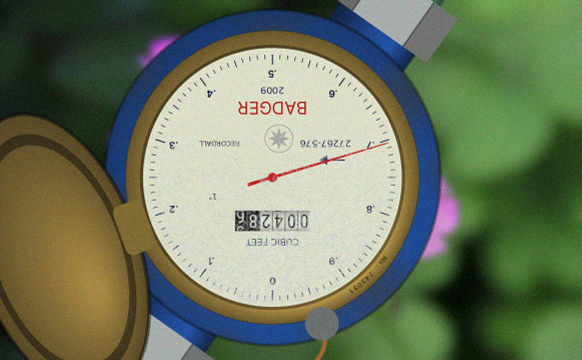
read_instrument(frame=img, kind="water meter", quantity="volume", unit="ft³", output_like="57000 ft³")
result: 4285.70 ft³
